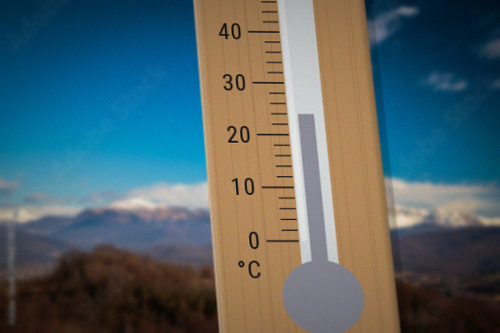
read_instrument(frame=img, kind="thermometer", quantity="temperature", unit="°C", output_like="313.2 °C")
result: 24 °C
